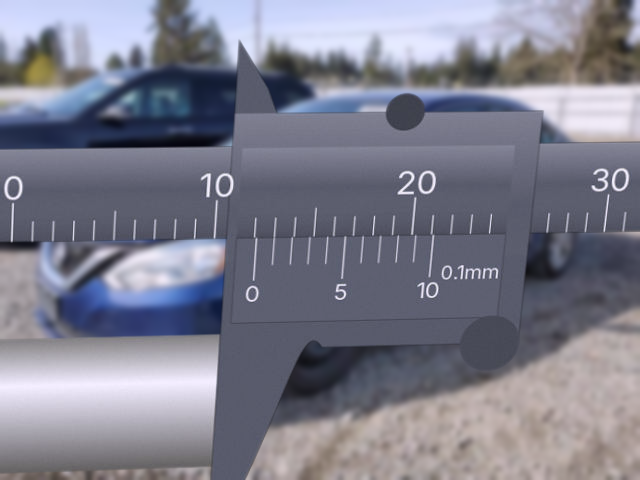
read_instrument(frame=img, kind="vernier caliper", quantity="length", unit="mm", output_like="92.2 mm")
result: 12.1 mm
